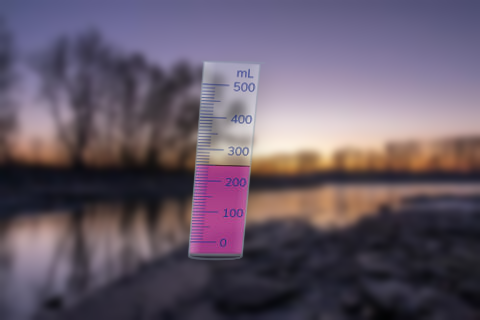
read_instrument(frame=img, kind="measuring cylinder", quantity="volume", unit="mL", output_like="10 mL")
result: 250 mL
